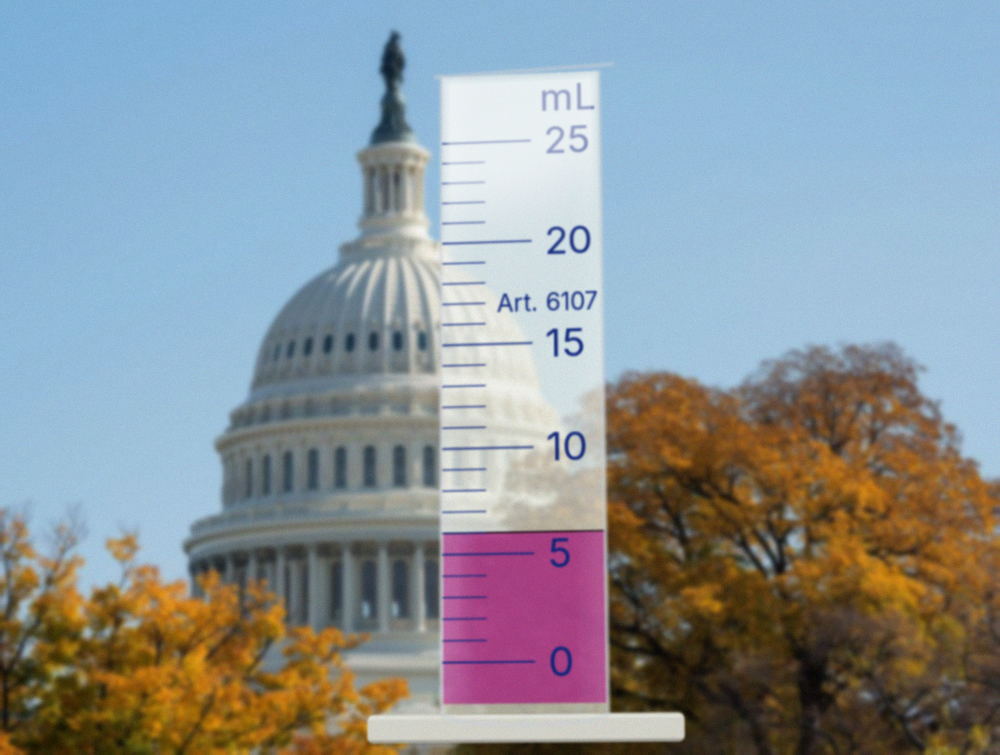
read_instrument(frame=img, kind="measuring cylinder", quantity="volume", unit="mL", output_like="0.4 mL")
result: 6 mL
